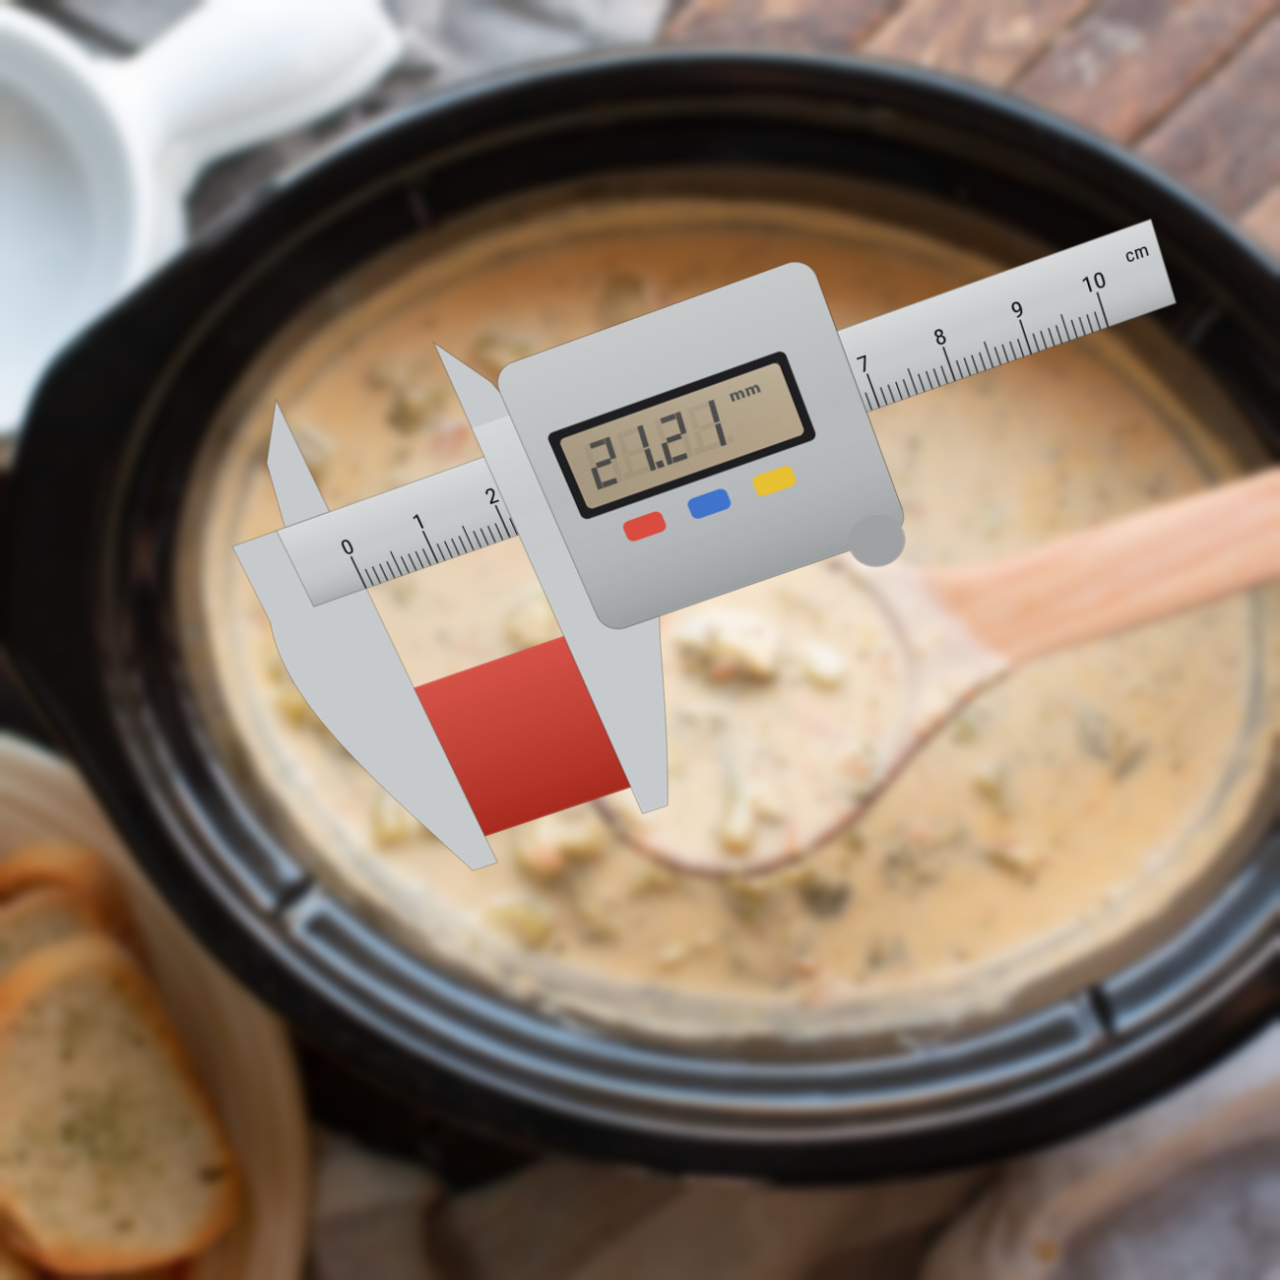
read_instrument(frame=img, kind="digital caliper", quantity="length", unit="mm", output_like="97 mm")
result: 21.21 mm
